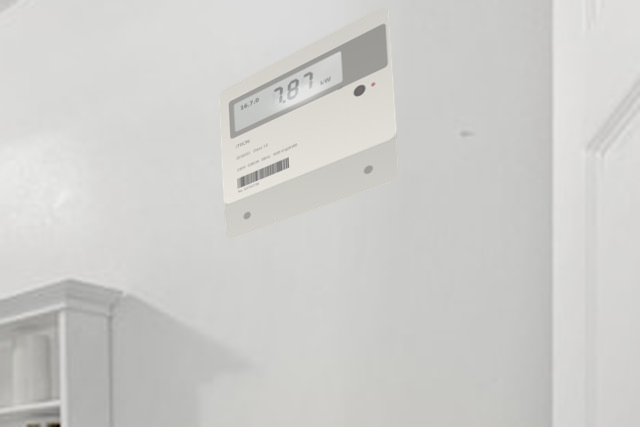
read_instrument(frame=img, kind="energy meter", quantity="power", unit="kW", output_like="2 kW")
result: 7.87 kW
